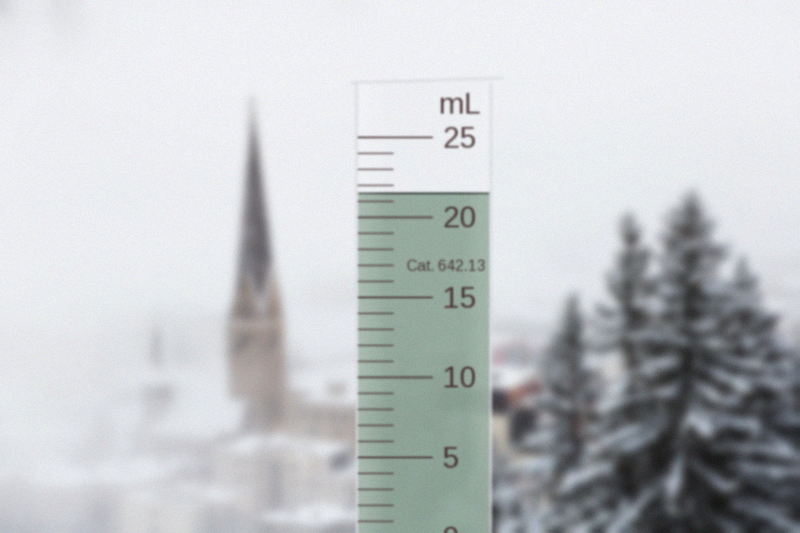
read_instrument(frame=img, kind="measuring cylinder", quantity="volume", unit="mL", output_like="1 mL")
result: 21.5 mL
